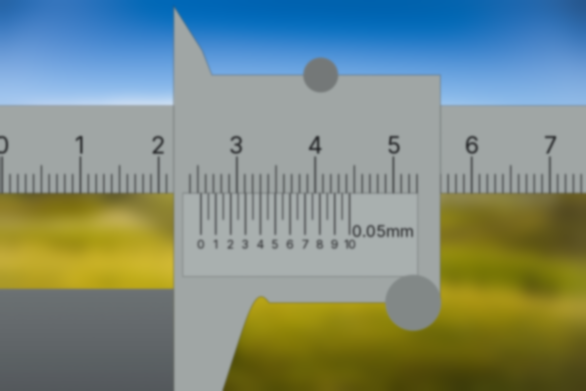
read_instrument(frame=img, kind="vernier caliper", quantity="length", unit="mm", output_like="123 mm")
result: 25.4 mm
